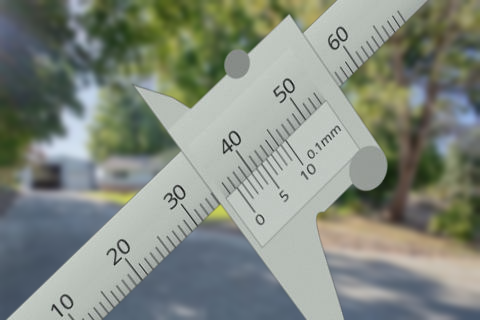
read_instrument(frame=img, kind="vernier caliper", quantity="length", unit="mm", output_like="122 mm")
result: 37.2 mm
